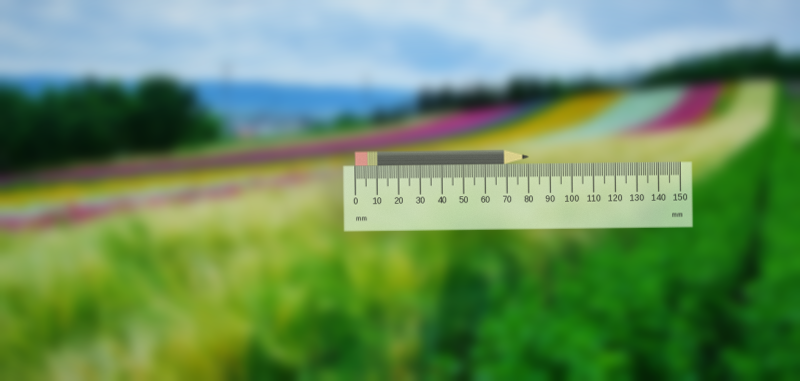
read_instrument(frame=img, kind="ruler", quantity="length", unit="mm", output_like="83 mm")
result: 80 mm
